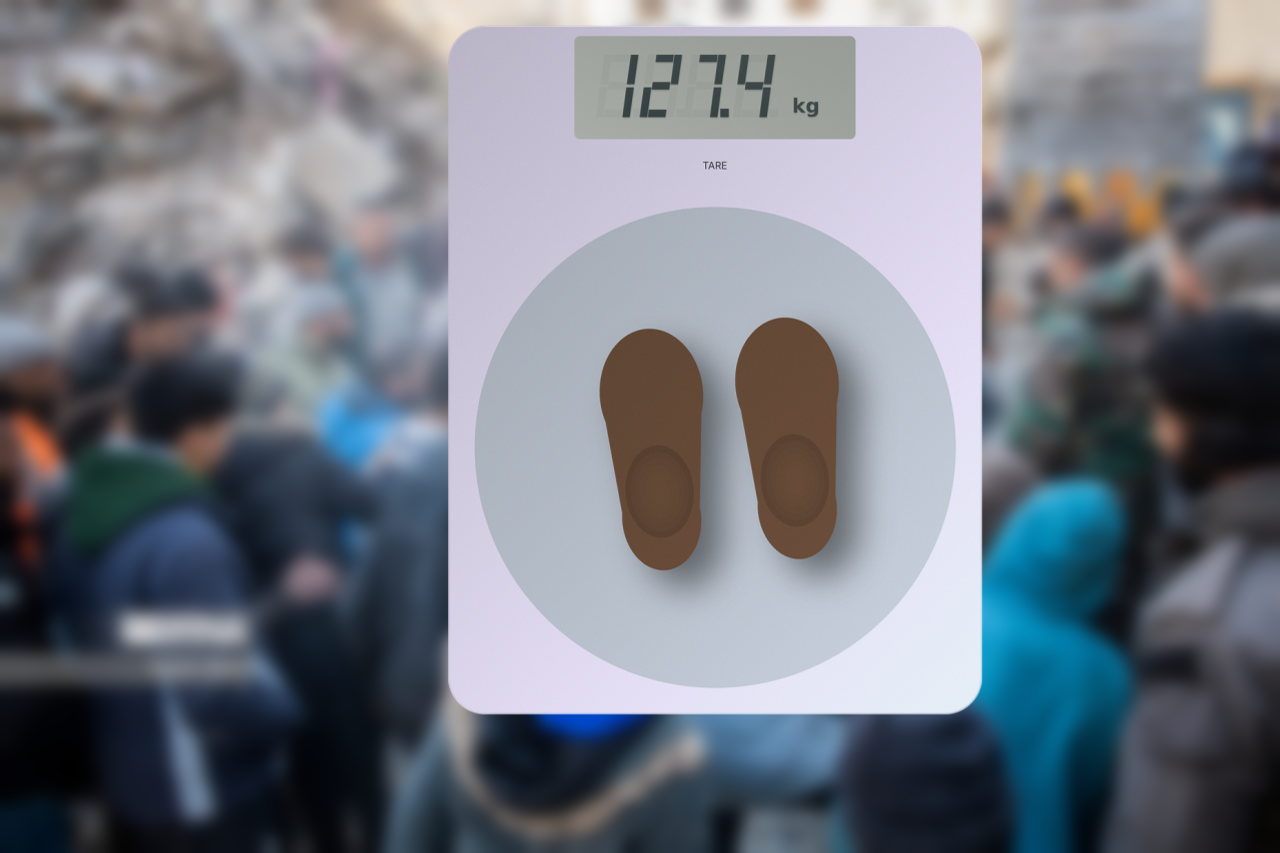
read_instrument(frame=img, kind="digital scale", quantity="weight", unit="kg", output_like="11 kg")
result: 127.4 kg
